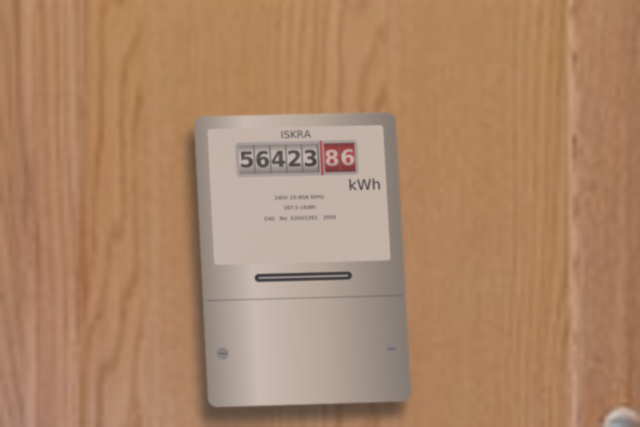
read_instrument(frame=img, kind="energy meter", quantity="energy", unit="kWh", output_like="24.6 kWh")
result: 56423.86 kWh
